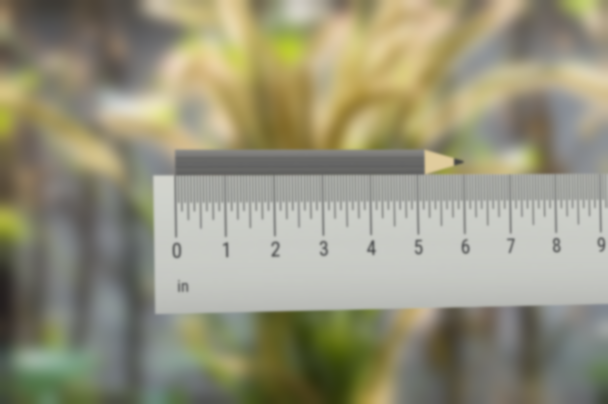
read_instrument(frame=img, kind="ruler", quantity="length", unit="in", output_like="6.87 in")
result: 6 in
